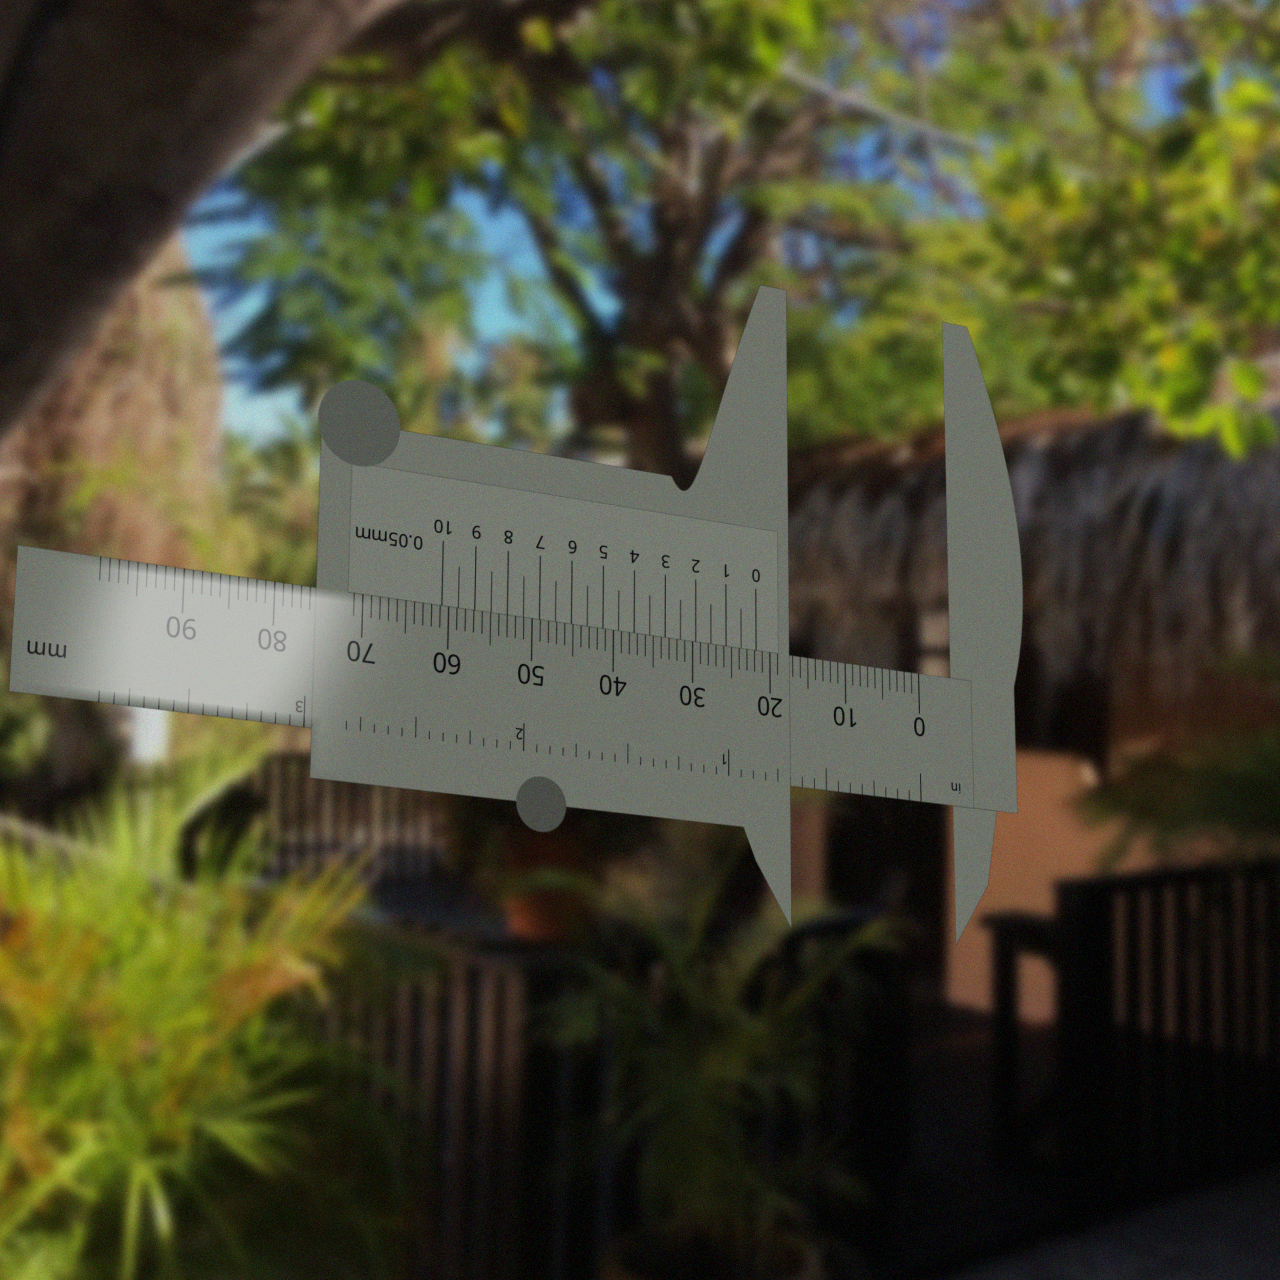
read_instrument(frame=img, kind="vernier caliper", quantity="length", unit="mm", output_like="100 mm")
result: 21.8 mm
